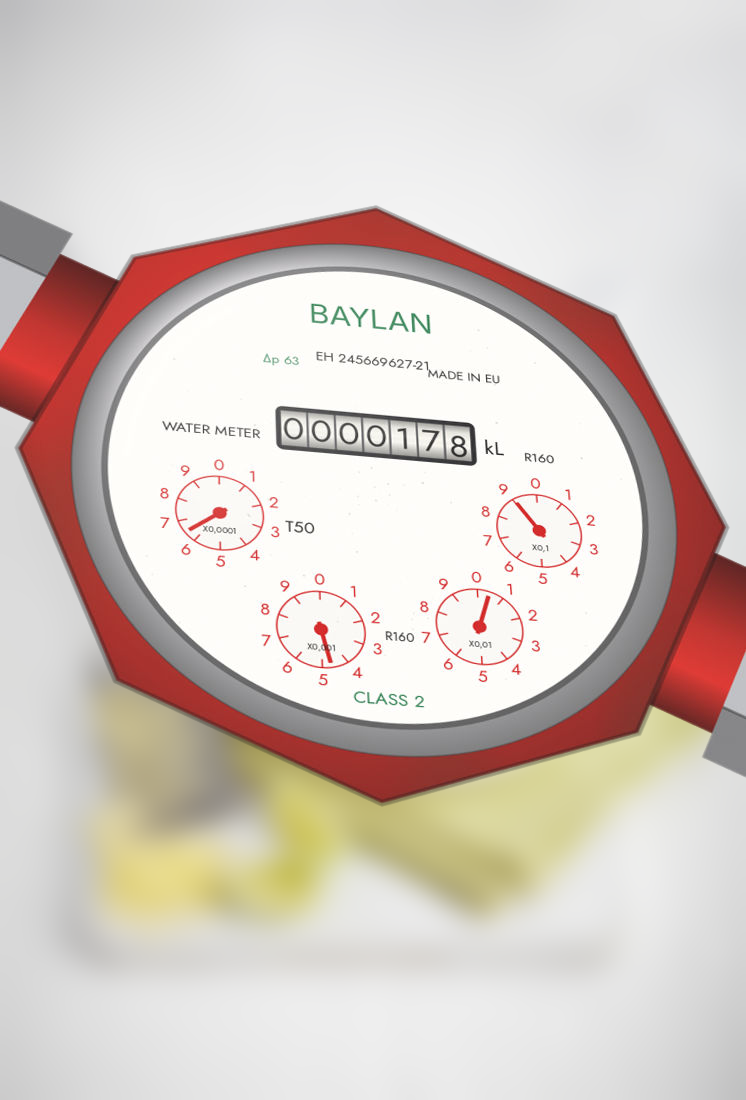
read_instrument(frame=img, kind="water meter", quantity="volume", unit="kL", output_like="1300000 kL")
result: 177.9046 kL
